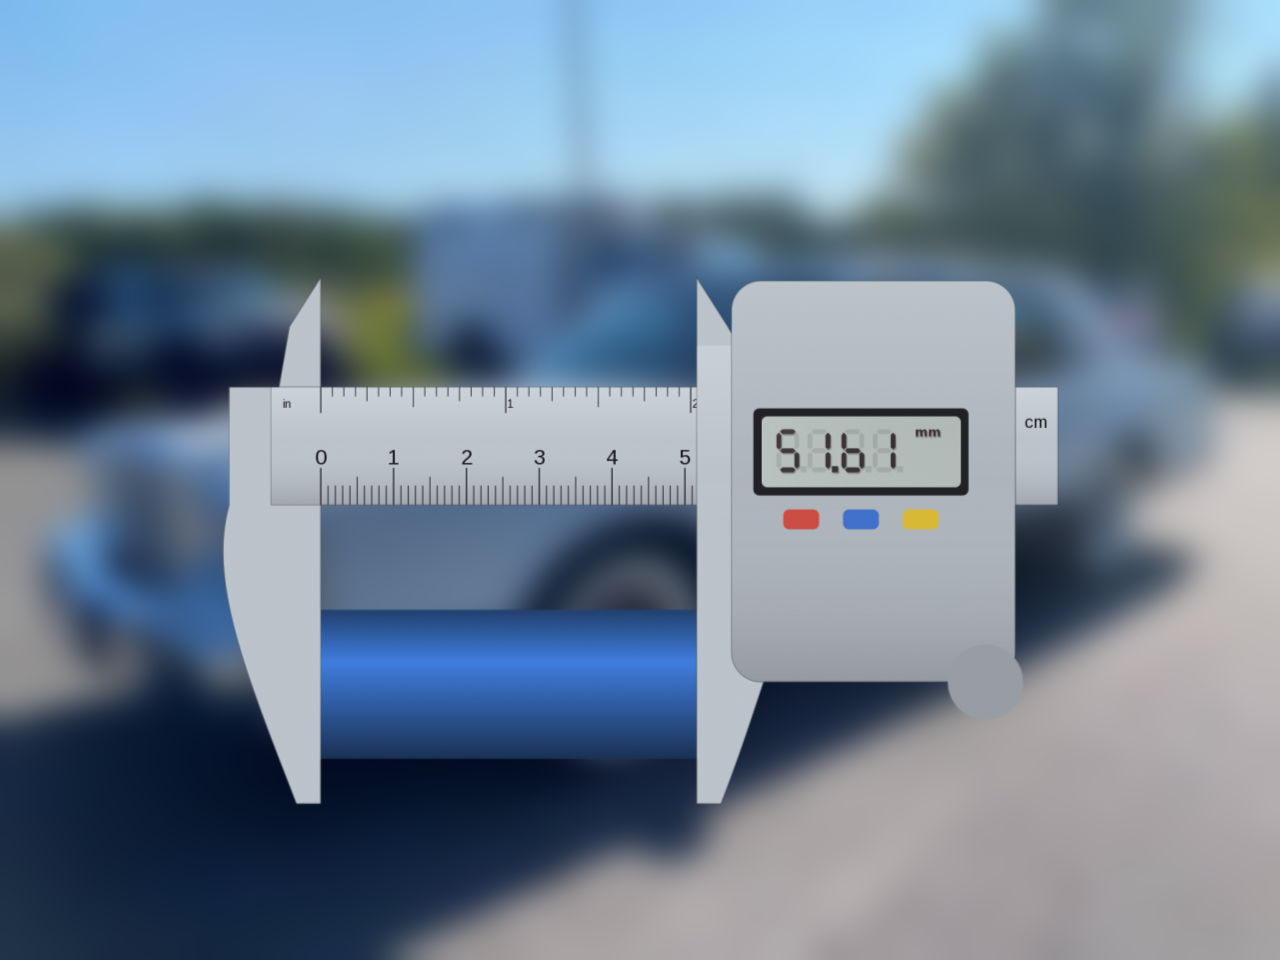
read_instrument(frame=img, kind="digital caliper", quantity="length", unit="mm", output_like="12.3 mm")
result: 51.61 mm
